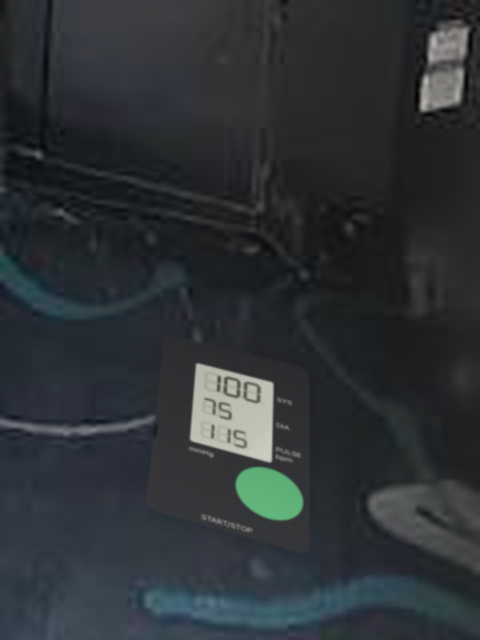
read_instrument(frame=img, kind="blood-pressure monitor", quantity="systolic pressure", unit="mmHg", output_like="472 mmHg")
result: 100 mmHg
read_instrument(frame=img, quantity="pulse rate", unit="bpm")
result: 115 bpm
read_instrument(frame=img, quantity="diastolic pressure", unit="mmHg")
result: 75 mmHg
